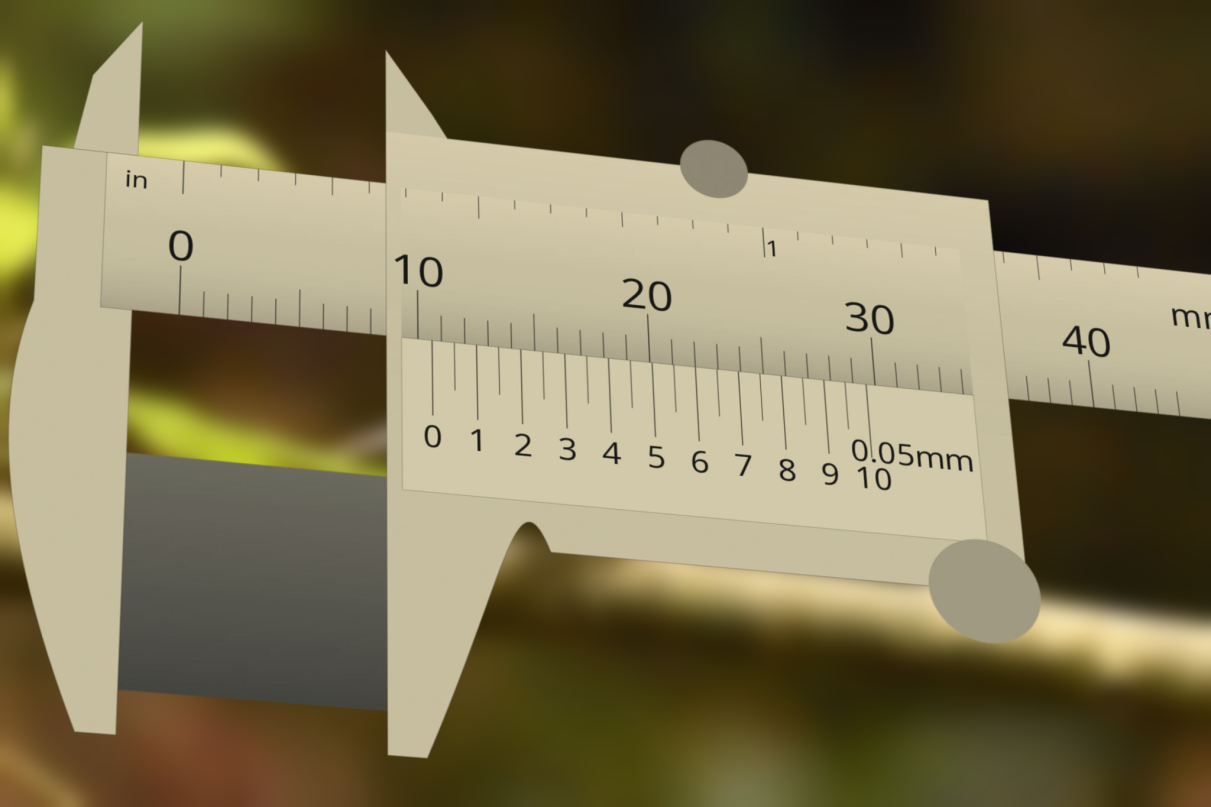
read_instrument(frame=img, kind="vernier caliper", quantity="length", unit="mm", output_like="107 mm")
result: 10.6 mm
